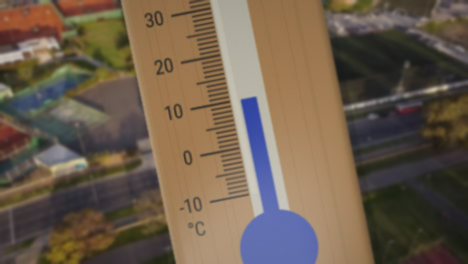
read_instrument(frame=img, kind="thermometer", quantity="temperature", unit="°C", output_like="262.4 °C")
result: 10 °C
